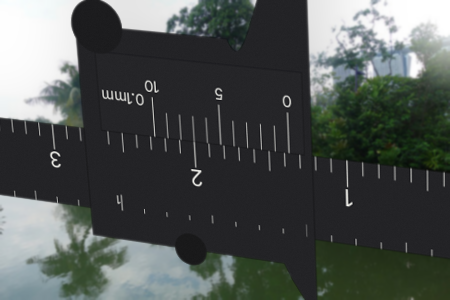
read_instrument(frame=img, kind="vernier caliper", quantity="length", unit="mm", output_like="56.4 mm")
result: 13.7 mm
